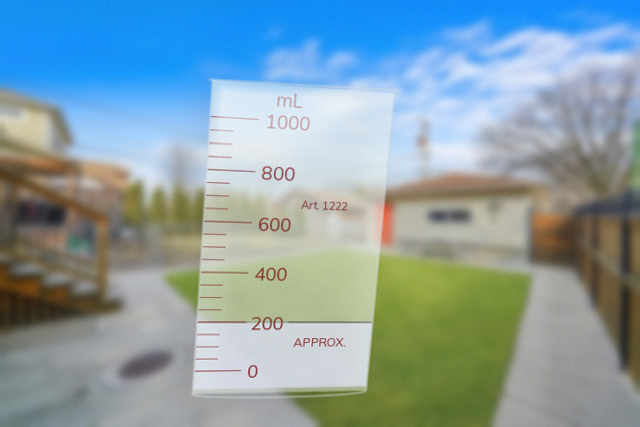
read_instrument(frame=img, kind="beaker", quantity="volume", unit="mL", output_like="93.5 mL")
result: 200 mL
